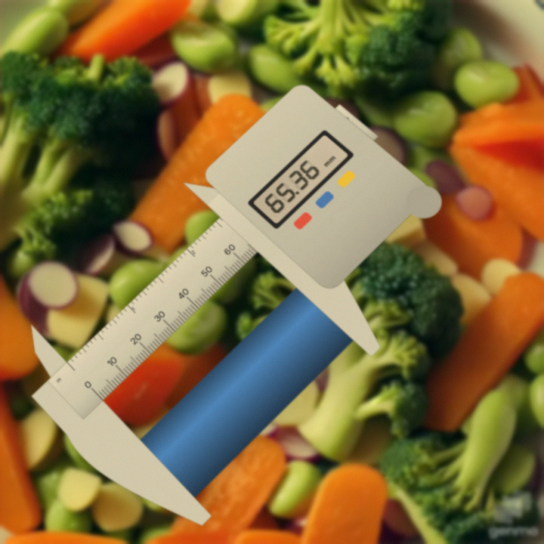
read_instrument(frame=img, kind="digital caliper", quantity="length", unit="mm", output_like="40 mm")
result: 65.36 mm
